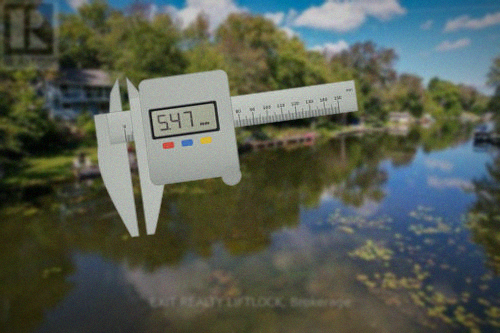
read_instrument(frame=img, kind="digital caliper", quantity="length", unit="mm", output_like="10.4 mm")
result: 5.47 mm
